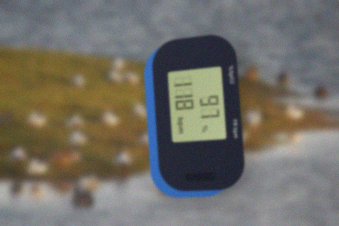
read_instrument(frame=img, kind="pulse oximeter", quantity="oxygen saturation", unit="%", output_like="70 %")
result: 97 %
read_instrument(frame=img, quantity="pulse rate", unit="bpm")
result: 118 bpm
